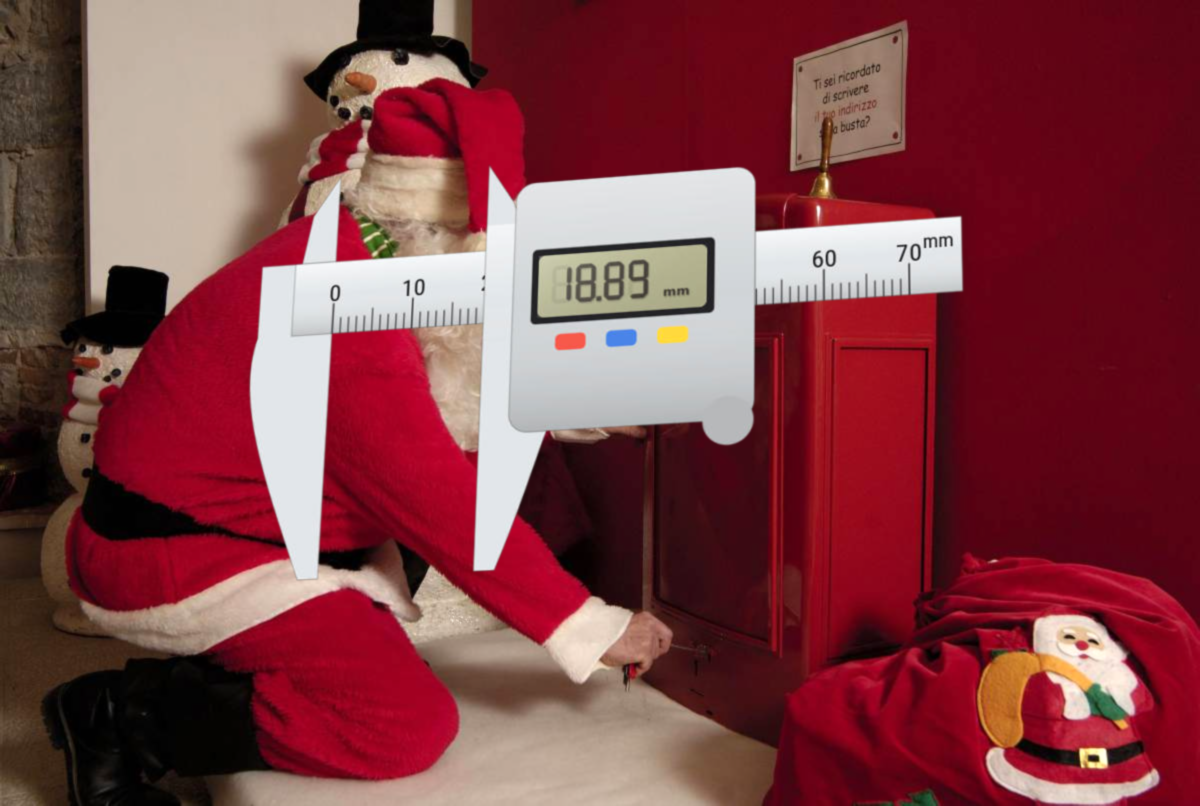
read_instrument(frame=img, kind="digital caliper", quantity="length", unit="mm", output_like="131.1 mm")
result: 18.89 mm
